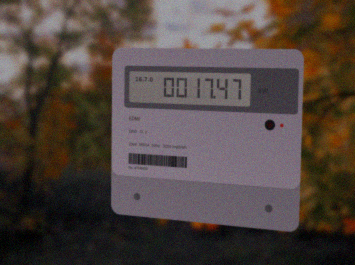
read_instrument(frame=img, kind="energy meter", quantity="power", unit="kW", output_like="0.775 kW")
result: 17.47 kW
